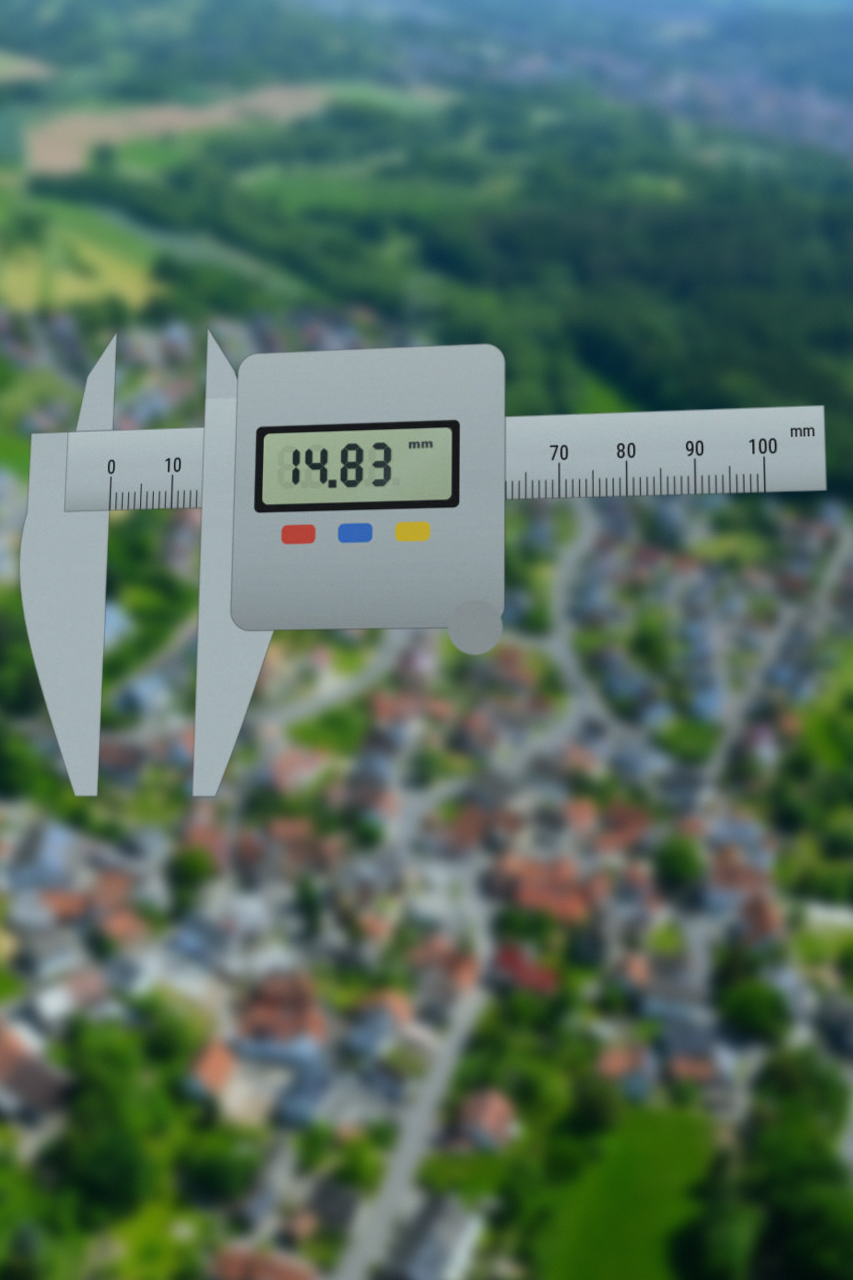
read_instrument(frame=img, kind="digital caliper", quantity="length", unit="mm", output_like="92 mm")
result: 14.83 mm
